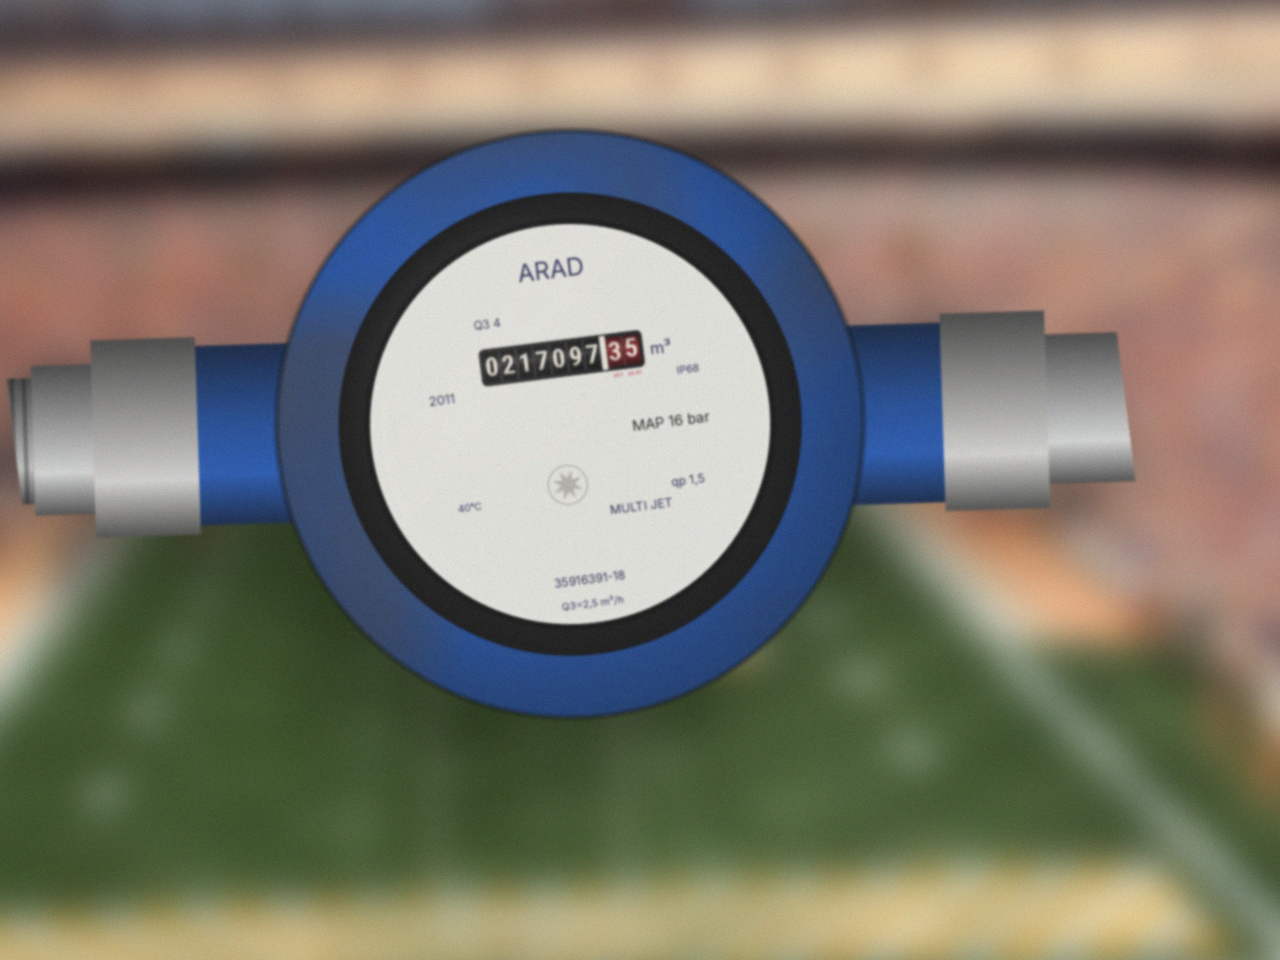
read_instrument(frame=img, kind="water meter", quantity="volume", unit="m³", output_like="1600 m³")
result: 217097.35 m³
